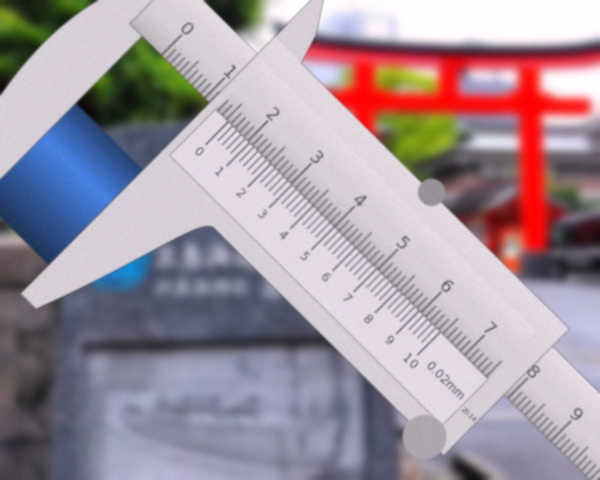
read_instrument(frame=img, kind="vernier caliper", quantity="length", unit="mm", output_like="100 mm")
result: 15.5 mm
